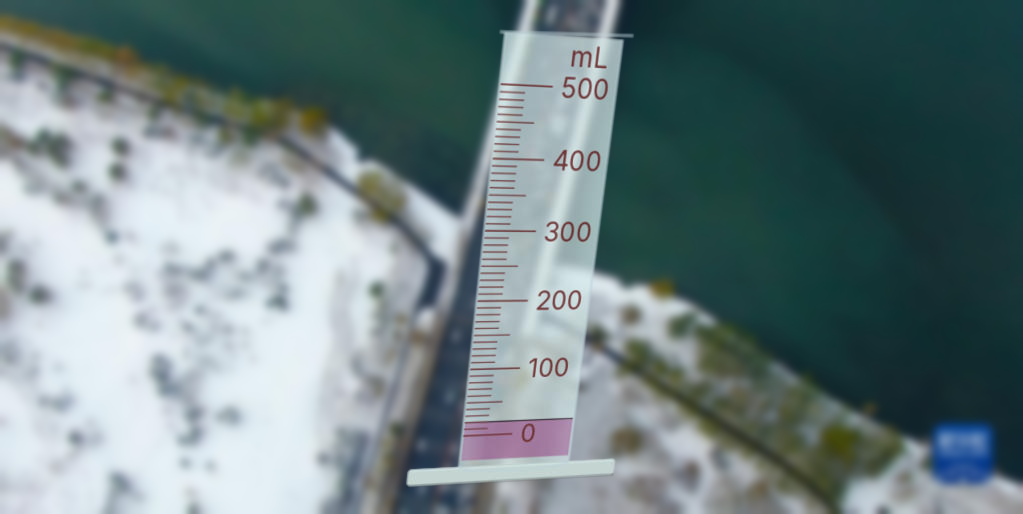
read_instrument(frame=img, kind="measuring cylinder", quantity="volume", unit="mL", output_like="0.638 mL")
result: 20 mL
